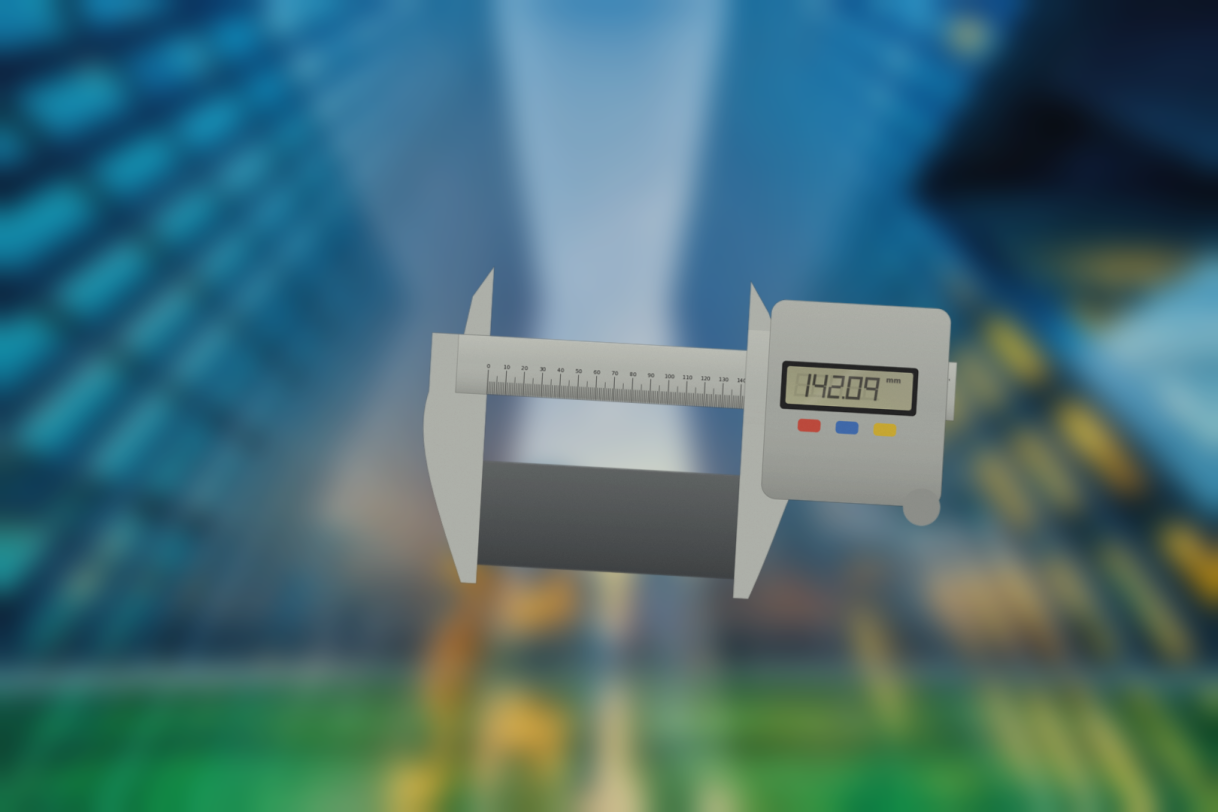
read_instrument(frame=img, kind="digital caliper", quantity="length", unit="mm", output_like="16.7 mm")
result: 142.09 mm
